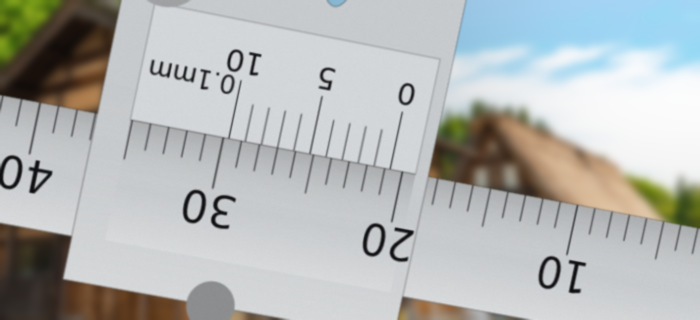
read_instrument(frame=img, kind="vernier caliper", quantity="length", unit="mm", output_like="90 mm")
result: 20.7 mm
